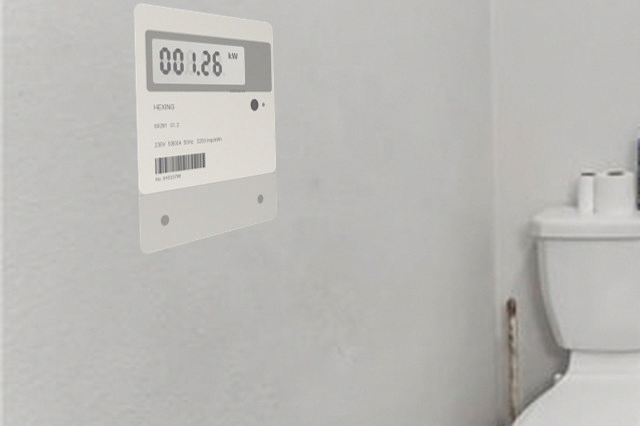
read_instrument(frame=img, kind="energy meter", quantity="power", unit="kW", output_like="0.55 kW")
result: 1.26 kW
